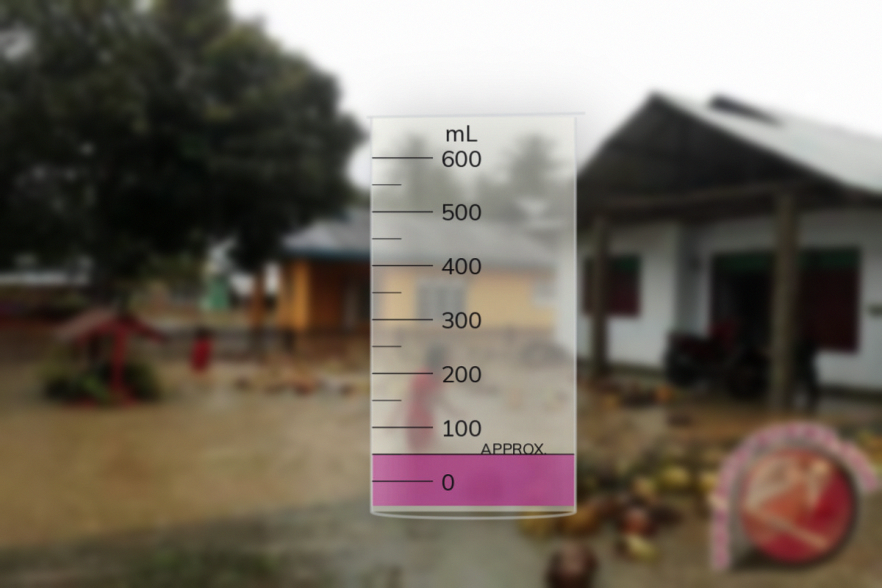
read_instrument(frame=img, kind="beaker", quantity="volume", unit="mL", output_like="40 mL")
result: 50 mL
